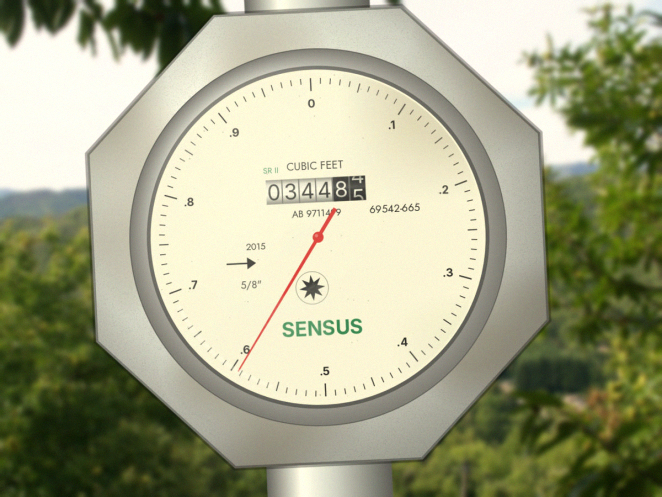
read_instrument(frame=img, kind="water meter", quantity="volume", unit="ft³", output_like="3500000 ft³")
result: 34484.59 ft³
